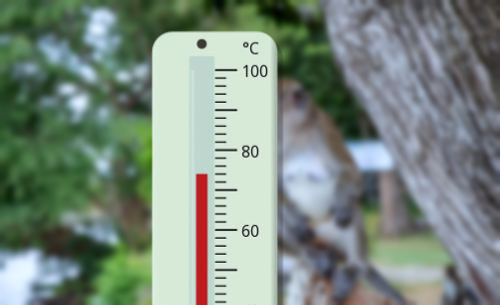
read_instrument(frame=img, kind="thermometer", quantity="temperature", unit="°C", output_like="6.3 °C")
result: 74 °C
